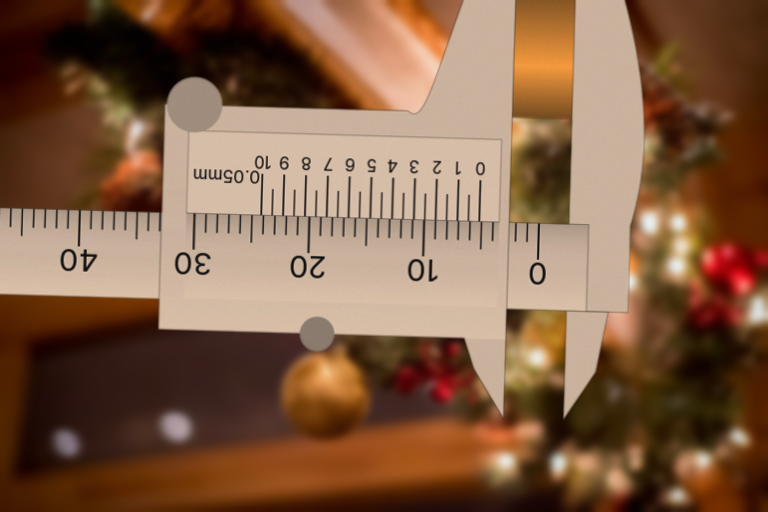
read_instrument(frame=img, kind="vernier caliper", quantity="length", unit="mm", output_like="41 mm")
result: 5.2 mm
